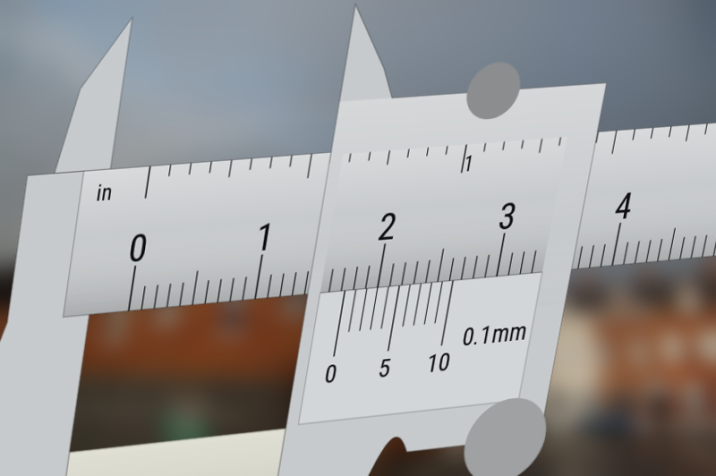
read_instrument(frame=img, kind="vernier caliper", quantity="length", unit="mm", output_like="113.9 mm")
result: 17.3 mm
